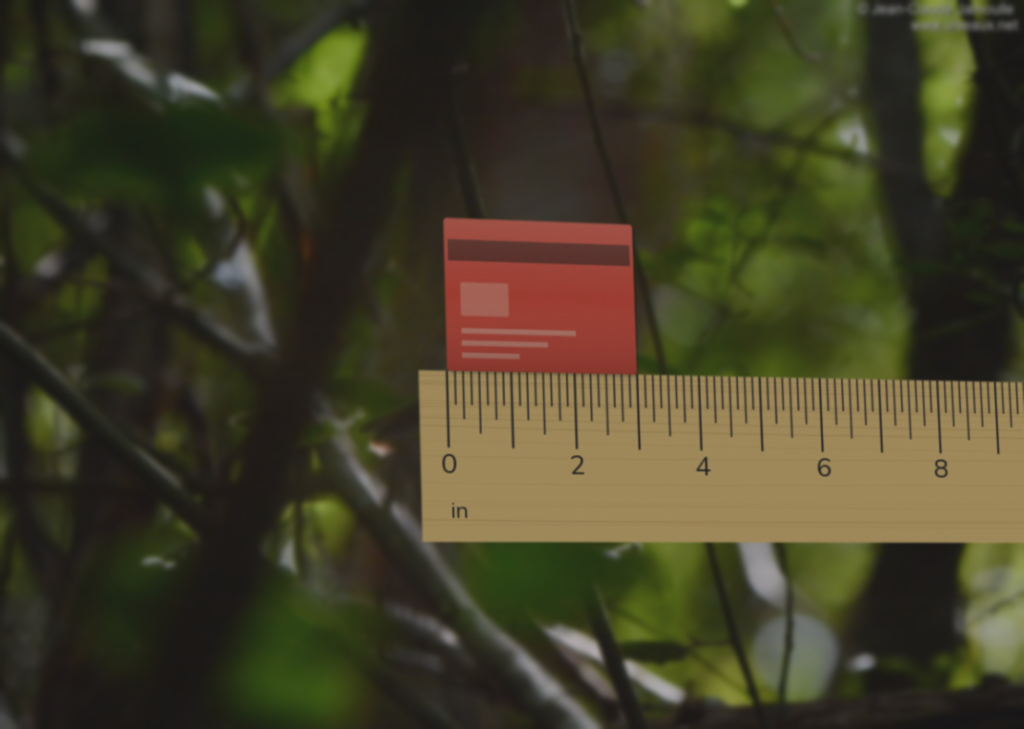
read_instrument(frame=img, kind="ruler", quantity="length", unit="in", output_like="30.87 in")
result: 3 in
